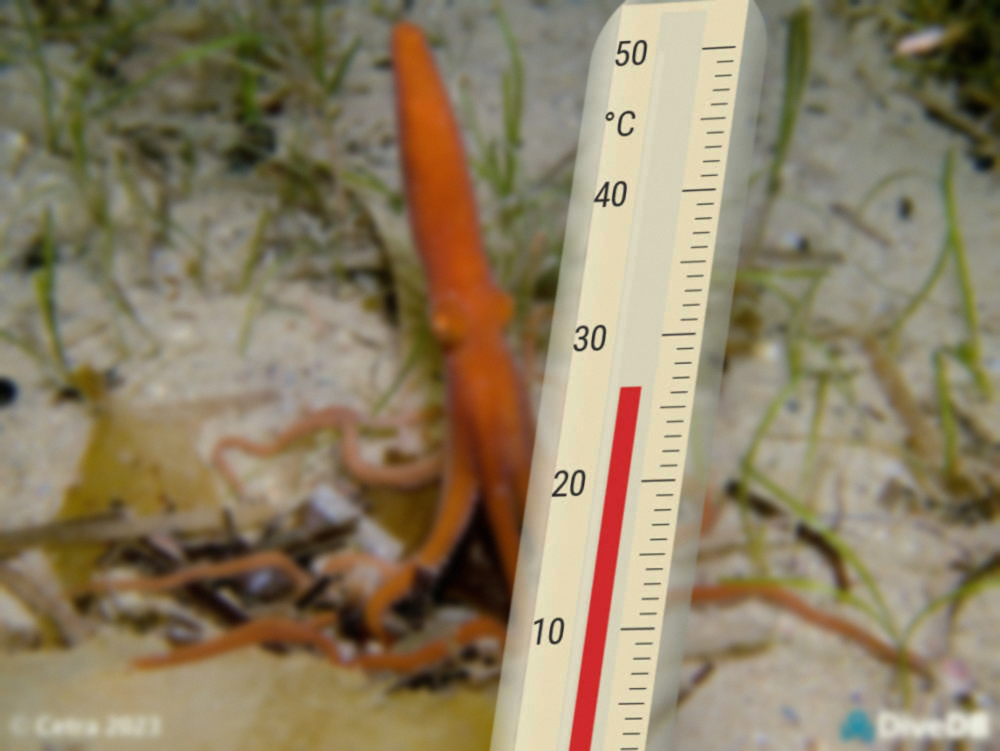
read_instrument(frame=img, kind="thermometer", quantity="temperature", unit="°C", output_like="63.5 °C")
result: 26.5 °C
